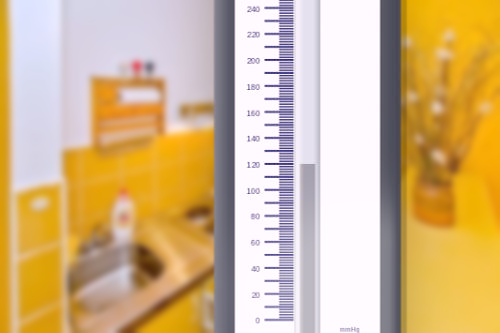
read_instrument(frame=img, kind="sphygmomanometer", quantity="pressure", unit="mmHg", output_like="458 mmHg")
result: 120 mmHg
